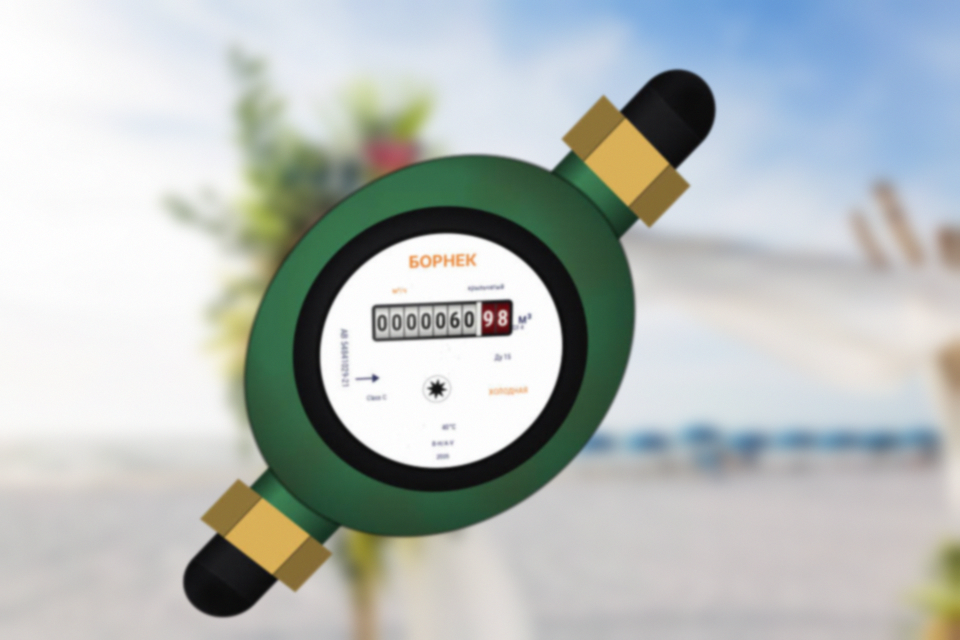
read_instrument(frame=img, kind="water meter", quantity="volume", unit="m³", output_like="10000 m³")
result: 60.98 m³
